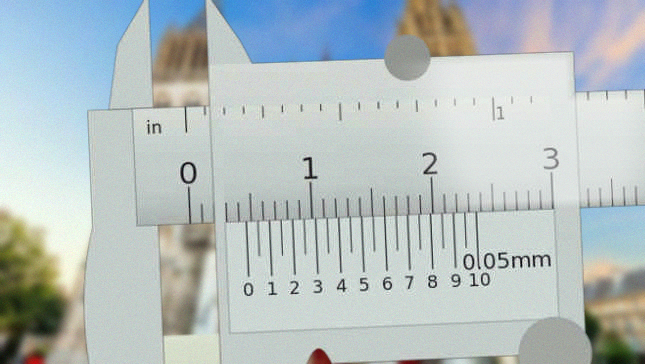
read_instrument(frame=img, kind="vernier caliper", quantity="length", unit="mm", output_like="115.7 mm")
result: 4.6 mm
